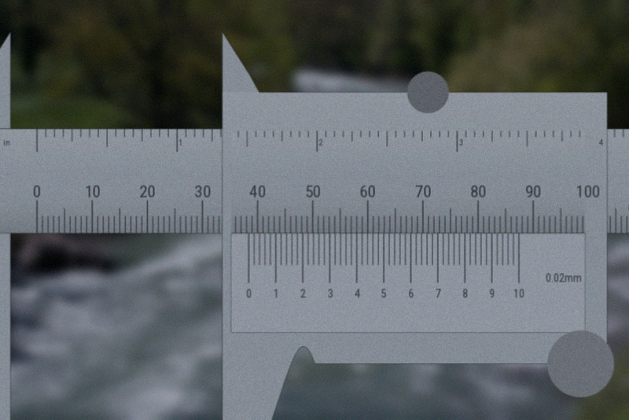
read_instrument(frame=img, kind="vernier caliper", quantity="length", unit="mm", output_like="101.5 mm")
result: 38.4 mm
